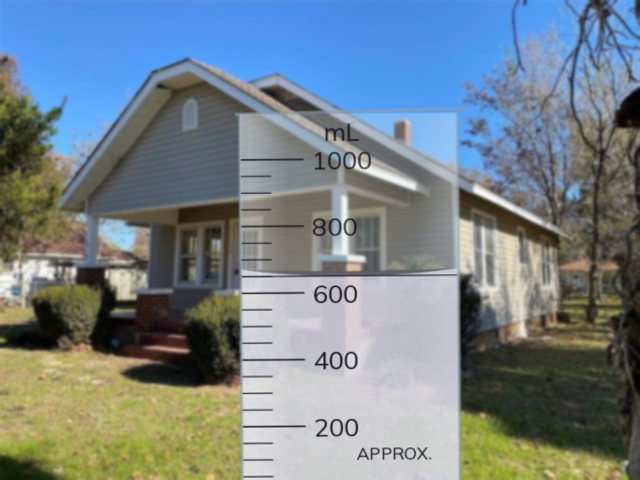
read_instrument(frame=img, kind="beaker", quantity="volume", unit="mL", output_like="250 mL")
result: 650 mL
